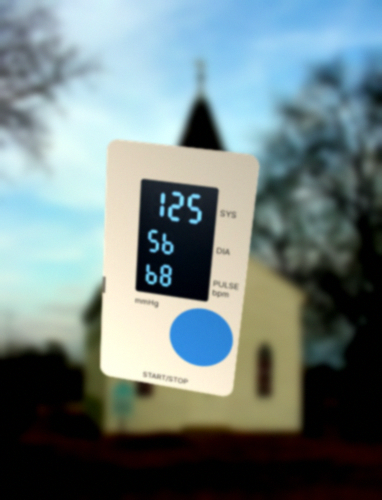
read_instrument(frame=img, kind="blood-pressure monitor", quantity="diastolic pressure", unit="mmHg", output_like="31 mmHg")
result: 56 mmHg
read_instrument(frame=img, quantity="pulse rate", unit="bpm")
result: 68 bpm
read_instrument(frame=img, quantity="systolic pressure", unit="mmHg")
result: 125 mmHg
